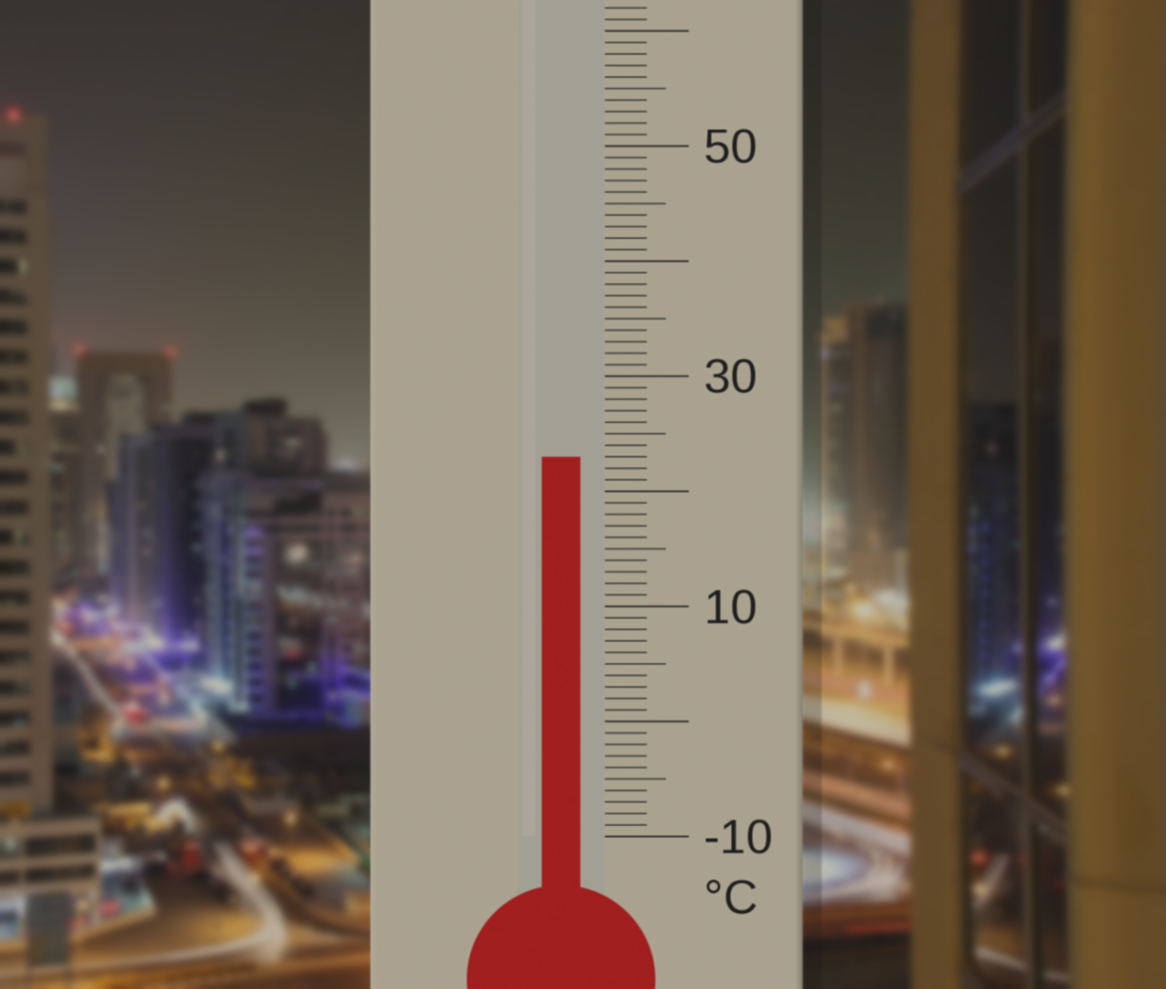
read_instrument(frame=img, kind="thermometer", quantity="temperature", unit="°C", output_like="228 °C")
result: 23 °C
